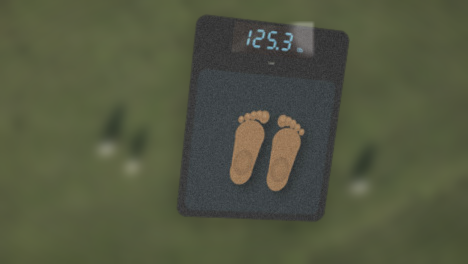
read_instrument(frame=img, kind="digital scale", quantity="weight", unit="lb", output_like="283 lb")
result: 125.3 lb
